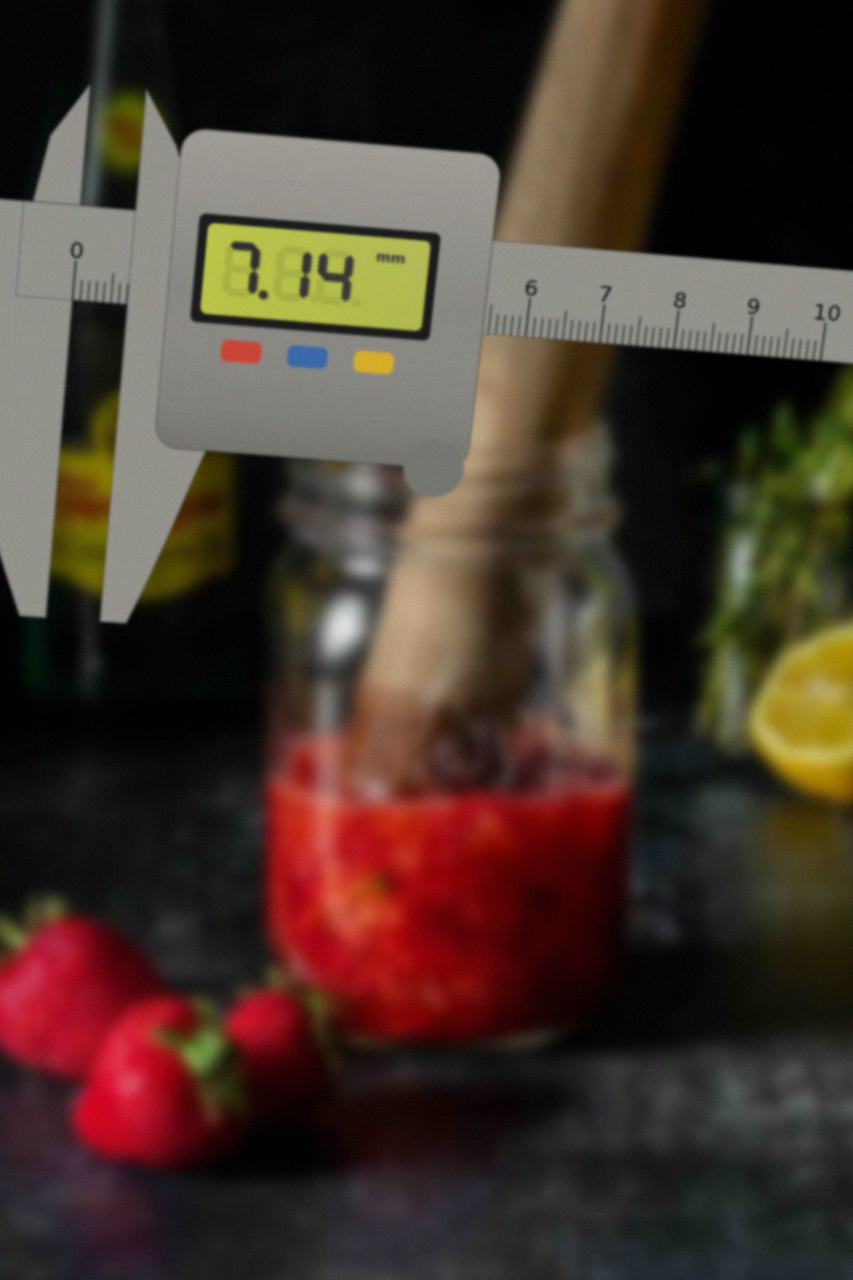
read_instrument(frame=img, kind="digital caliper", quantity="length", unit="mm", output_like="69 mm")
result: 7.14 mm
